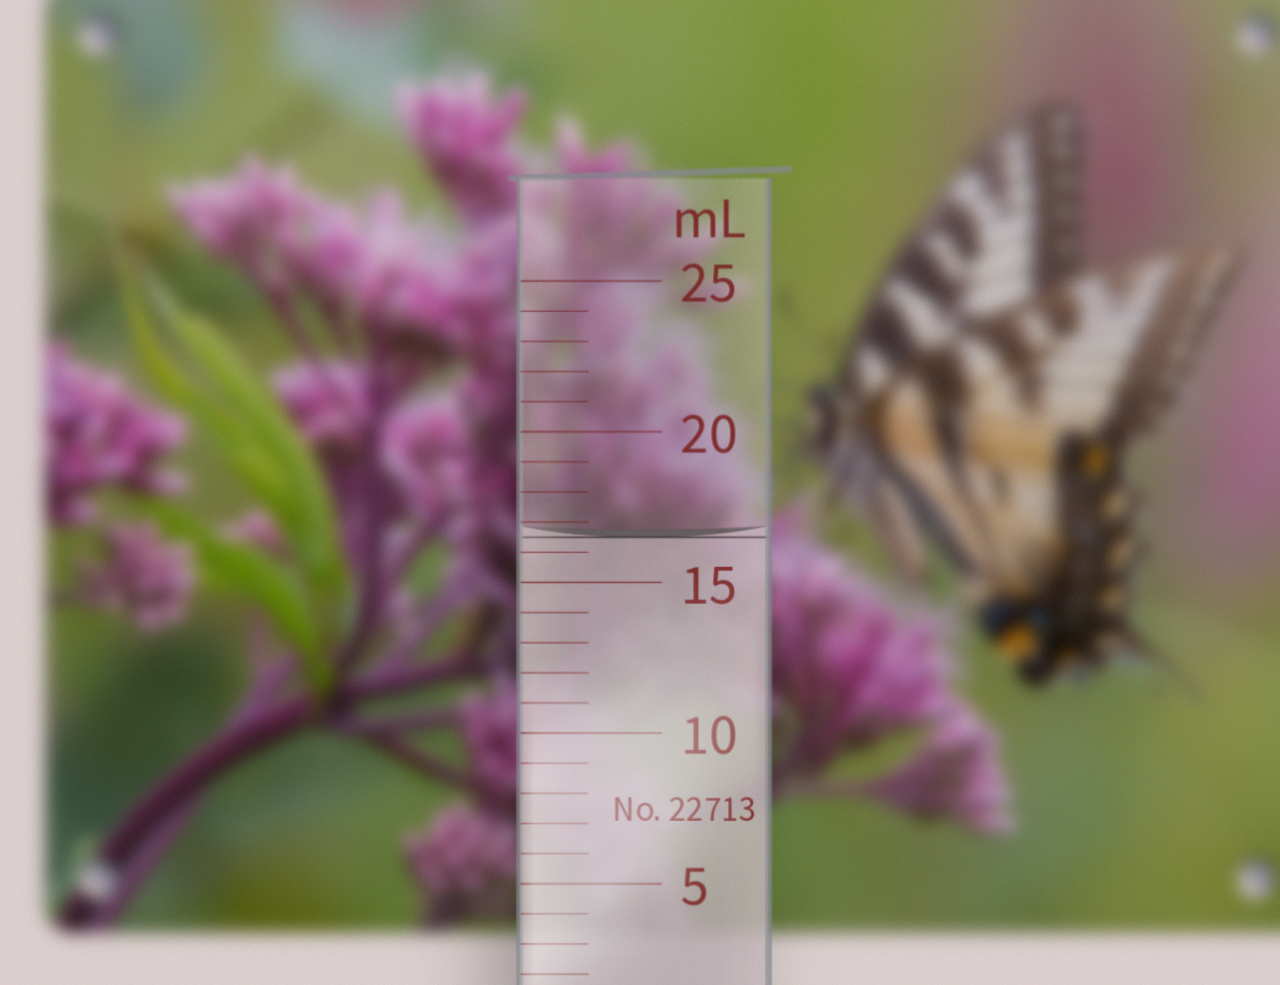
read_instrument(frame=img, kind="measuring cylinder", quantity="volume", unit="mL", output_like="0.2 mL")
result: 16.5 mL
